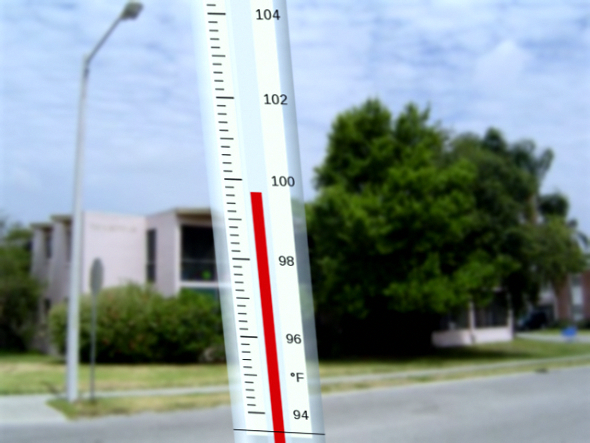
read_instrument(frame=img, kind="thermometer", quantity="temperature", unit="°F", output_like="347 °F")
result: 99.7 °F
